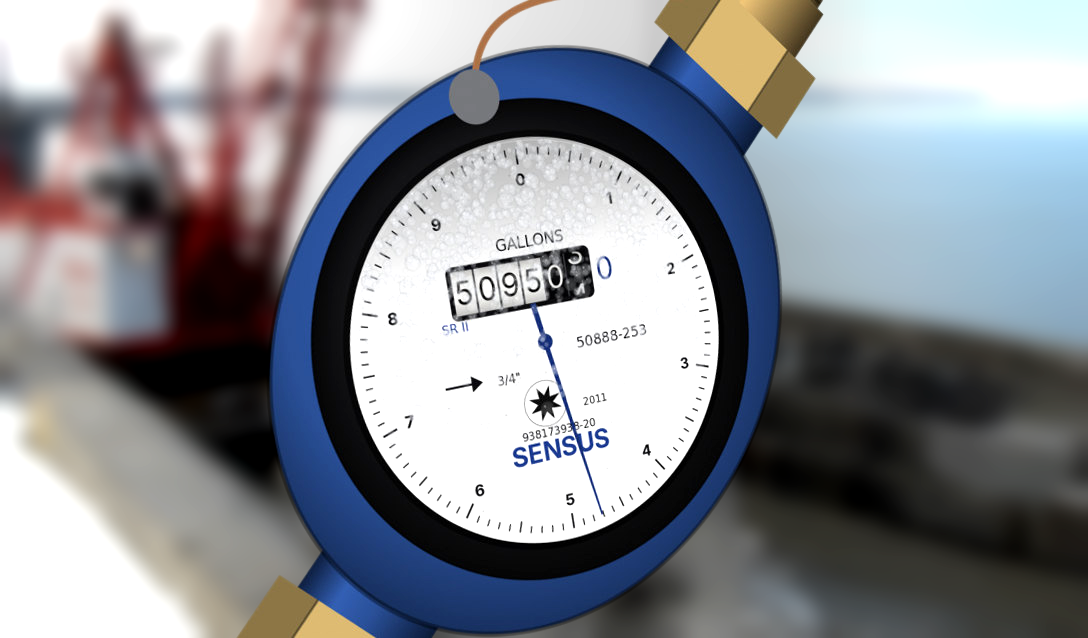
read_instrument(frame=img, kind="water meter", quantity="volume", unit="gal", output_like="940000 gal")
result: 5095034.7 gal
